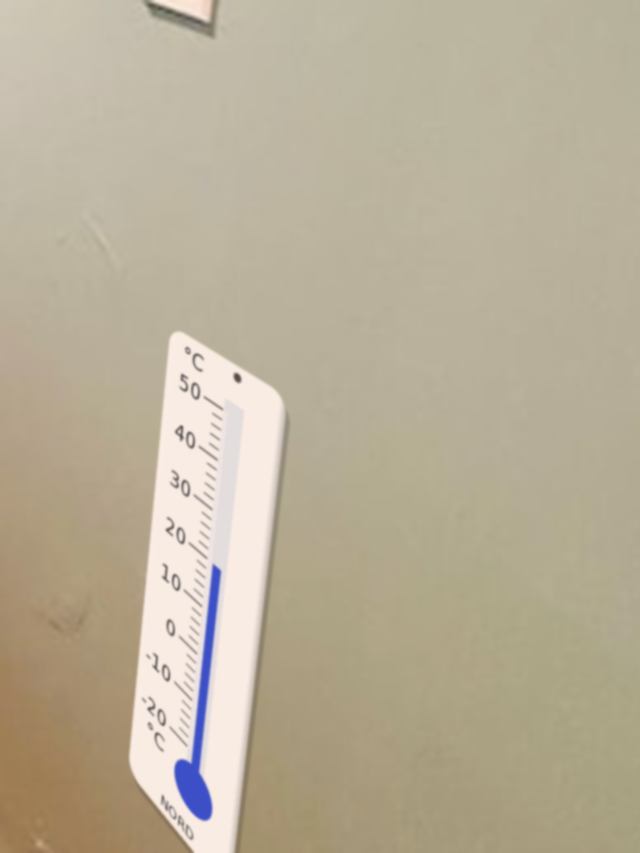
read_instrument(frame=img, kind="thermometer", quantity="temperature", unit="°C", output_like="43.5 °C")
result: 20 °C
